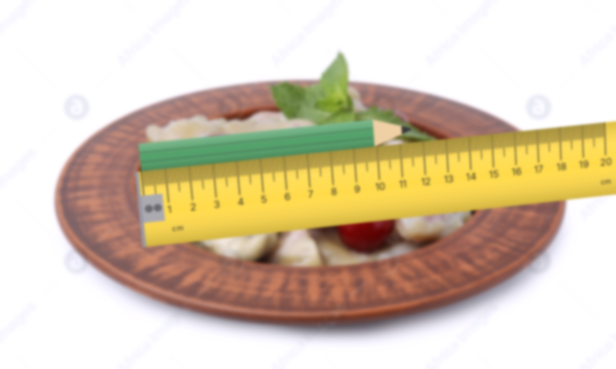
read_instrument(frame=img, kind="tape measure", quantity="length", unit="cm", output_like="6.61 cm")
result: 11.5 cm
